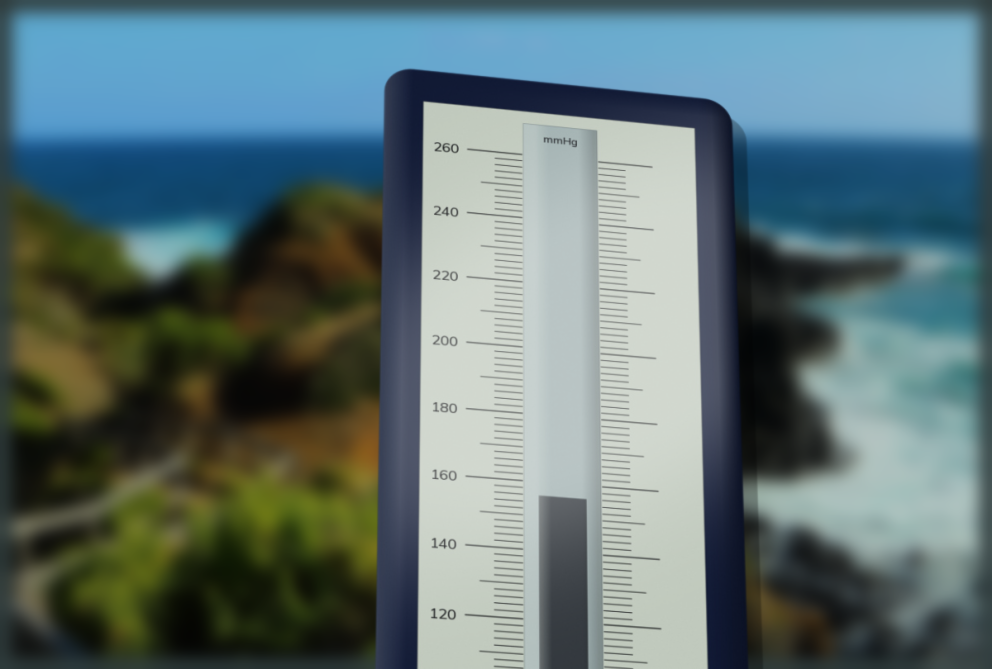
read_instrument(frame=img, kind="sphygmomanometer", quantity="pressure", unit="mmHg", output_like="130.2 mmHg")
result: 156 mmHg
